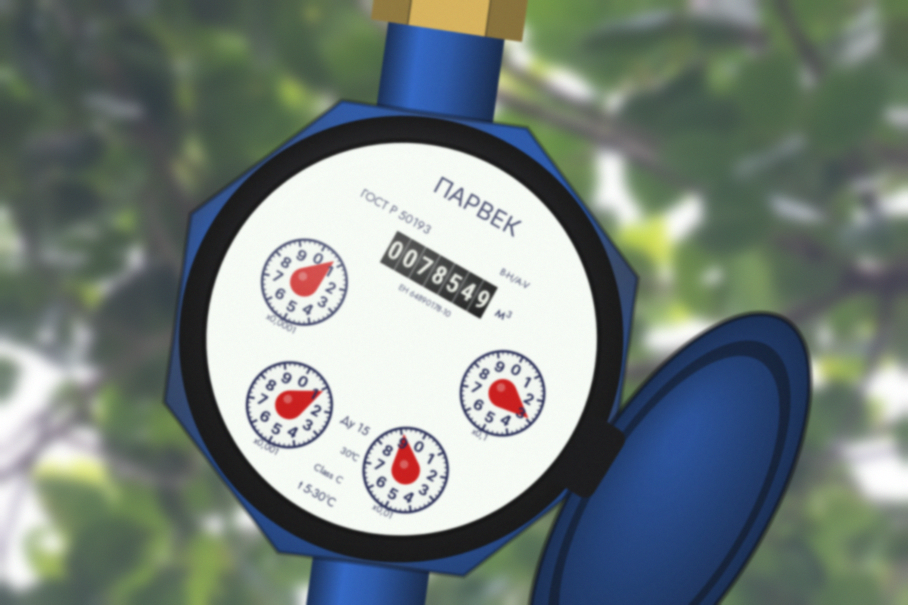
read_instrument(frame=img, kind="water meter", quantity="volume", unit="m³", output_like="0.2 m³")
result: 78549.2910 m³
